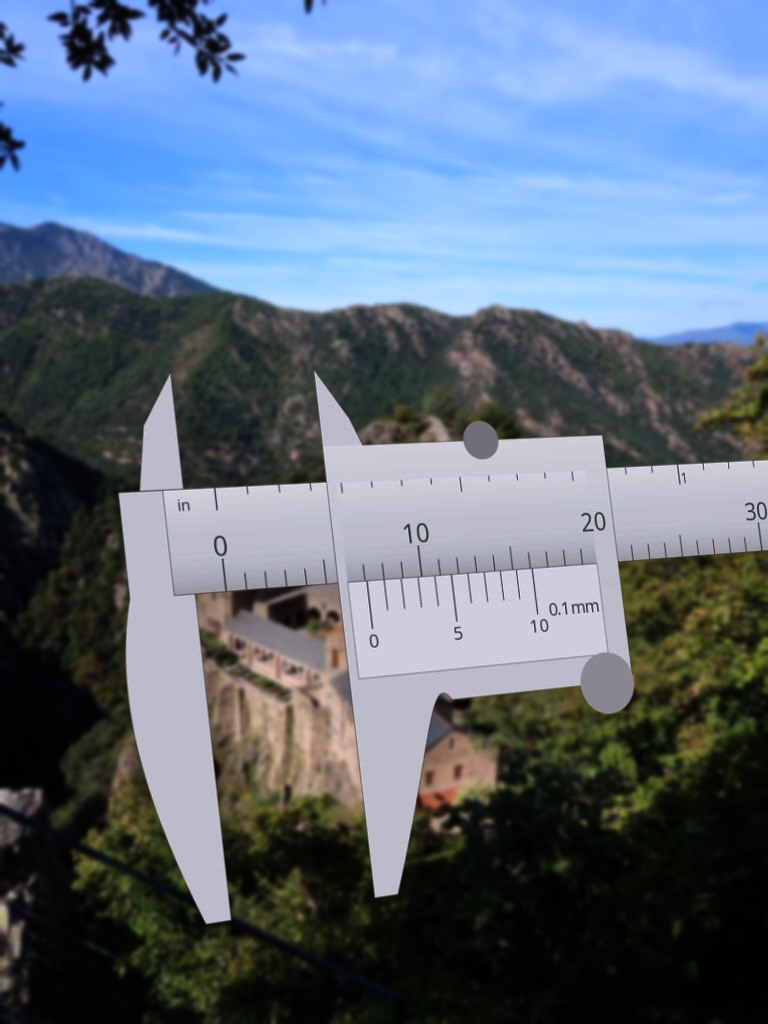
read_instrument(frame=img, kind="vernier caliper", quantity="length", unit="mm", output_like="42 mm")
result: 7.1 mm
